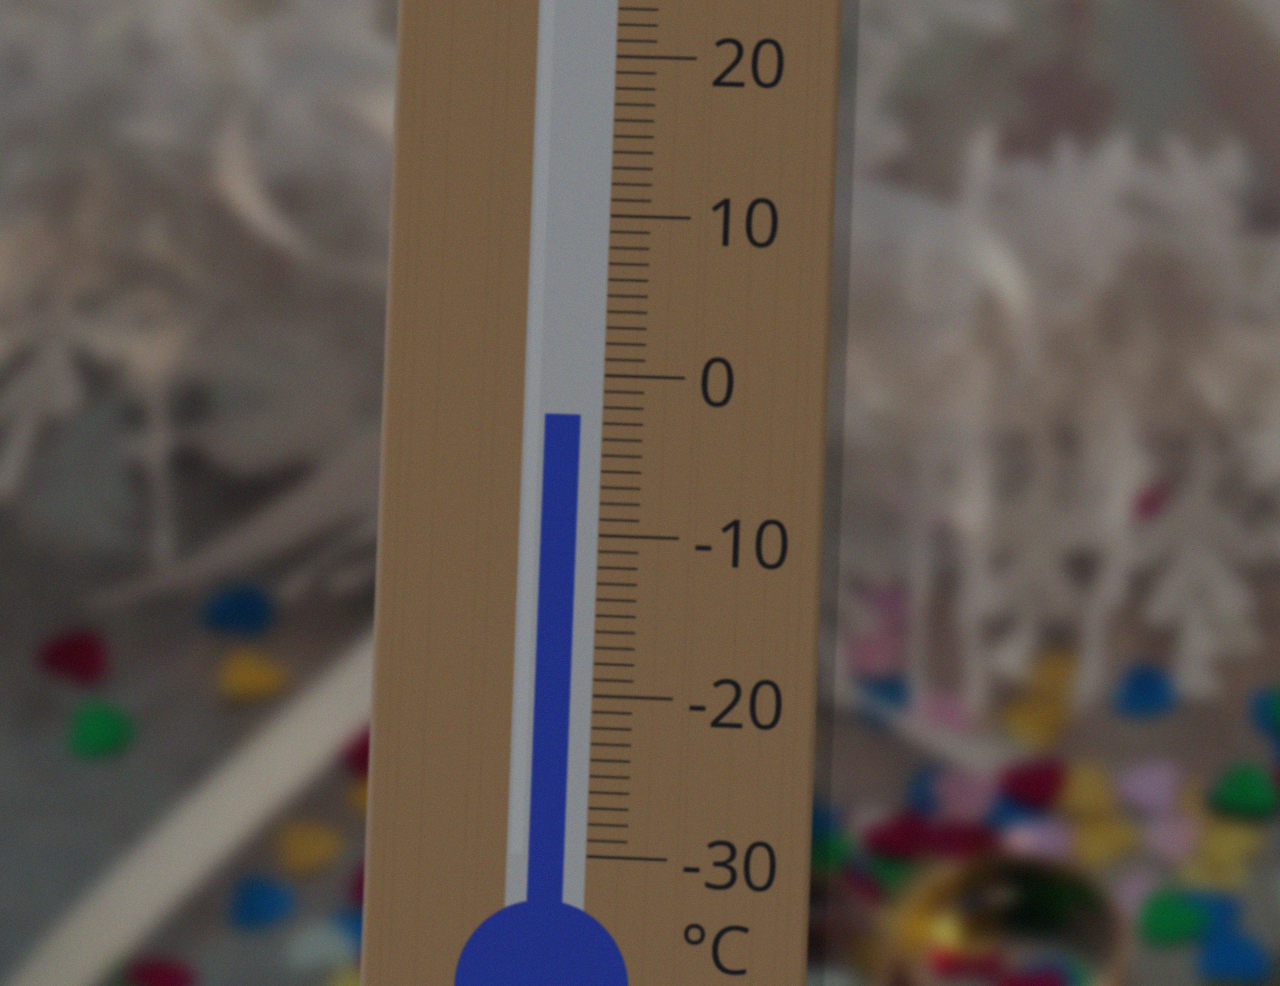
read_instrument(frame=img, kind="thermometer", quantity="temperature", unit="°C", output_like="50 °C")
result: -2.5 °C
